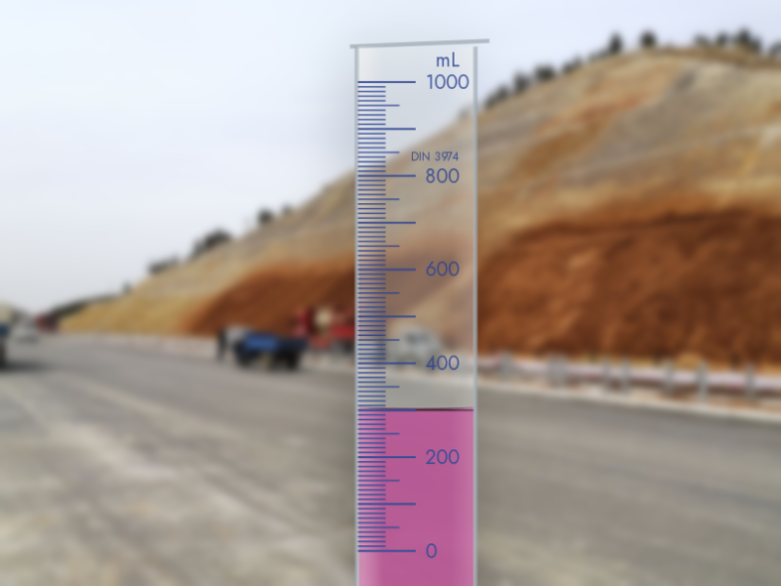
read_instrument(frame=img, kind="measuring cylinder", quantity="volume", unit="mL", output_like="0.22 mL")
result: 300 mL
